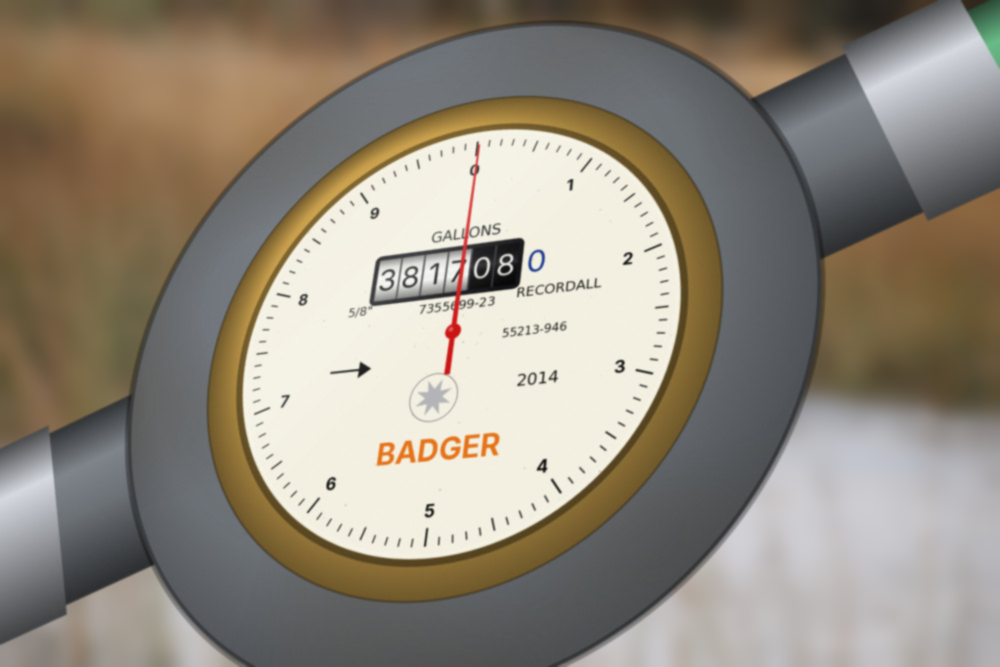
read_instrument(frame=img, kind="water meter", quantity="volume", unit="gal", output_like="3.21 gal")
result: 3817080.0 gal
